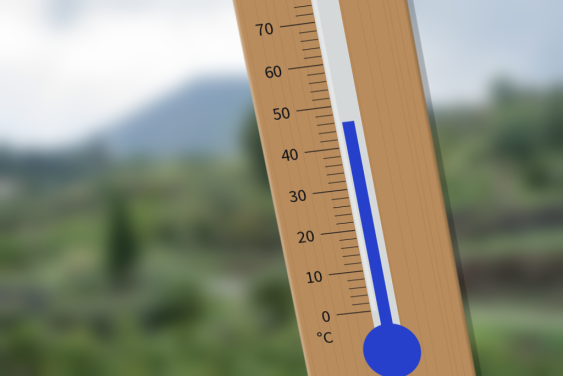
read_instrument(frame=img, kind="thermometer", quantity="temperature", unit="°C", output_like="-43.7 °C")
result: 46 °C
